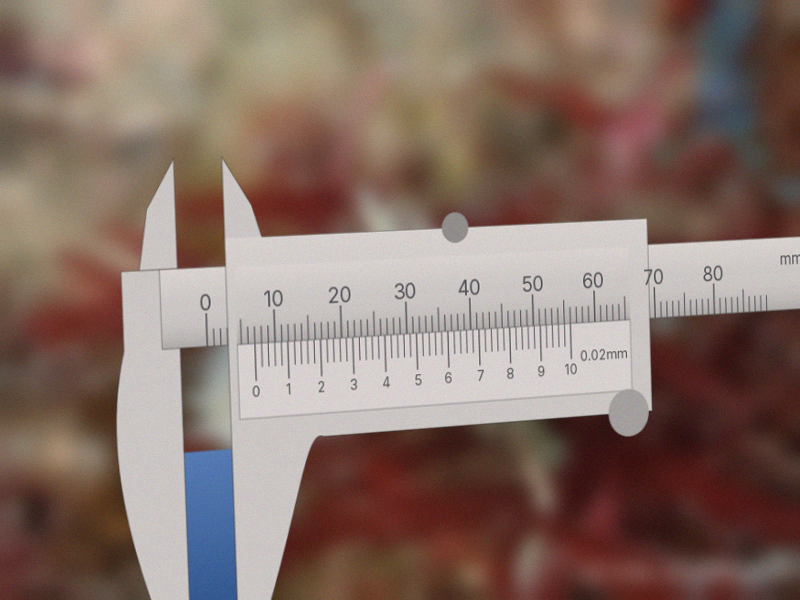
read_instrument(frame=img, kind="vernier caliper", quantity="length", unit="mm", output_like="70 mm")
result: 7.0 mm
